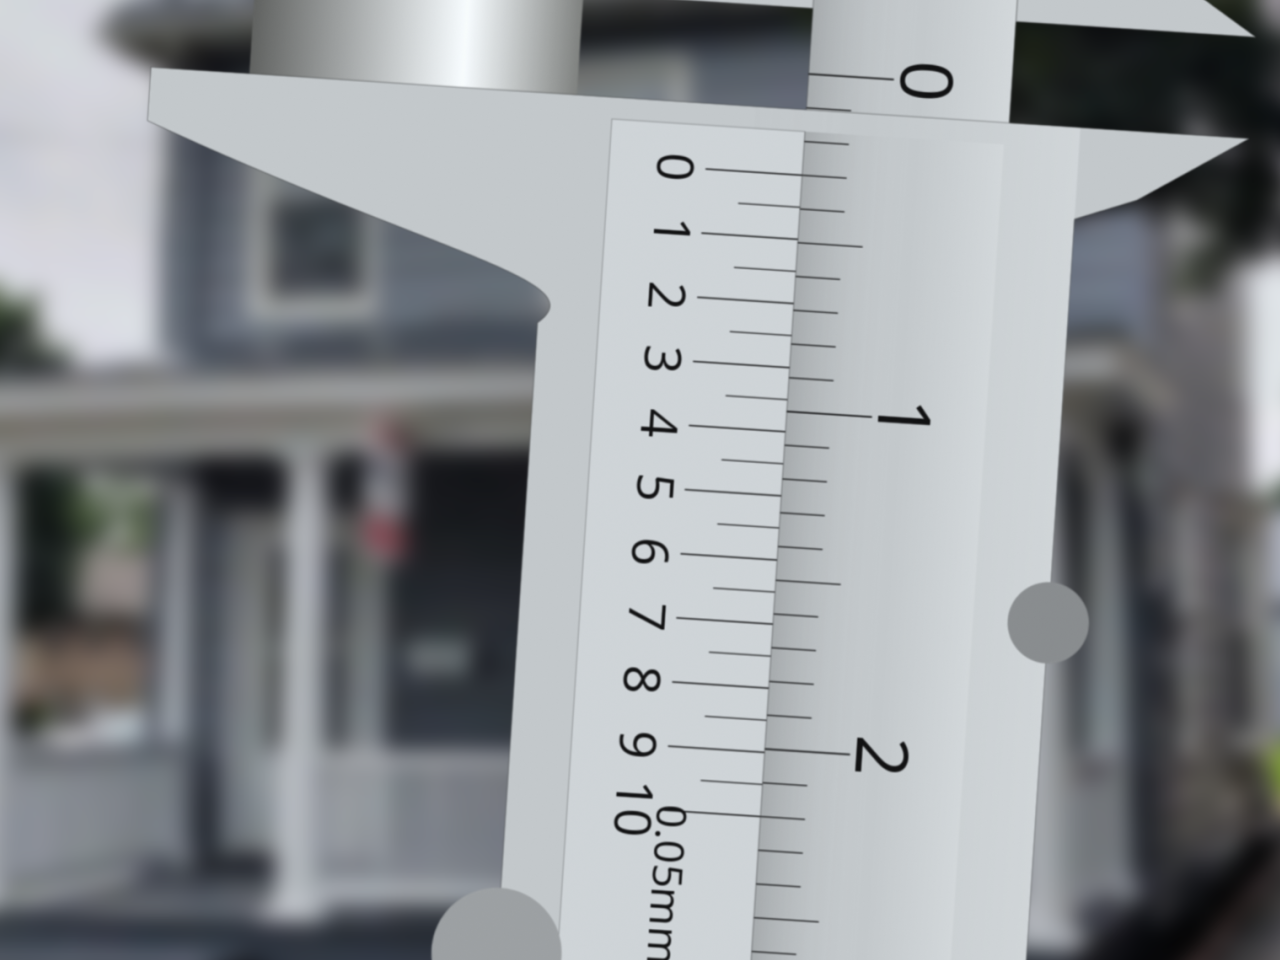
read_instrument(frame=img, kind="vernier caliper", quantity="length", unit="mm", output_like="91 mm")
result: 3.00 mm
